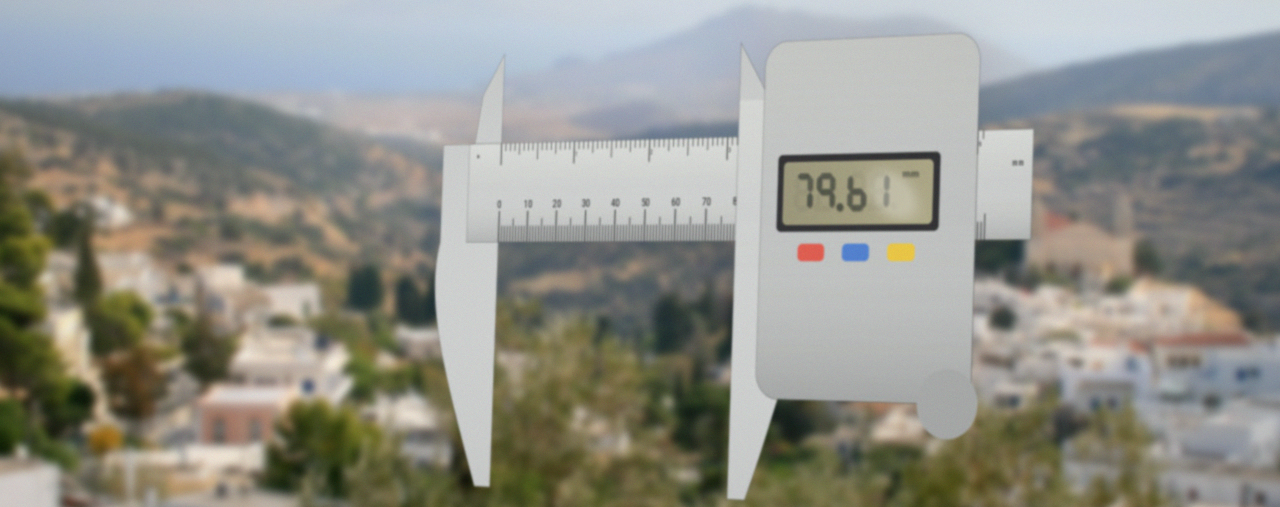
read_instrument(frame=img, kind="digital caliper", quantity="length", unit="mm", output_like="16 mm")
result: 79.61 mm
